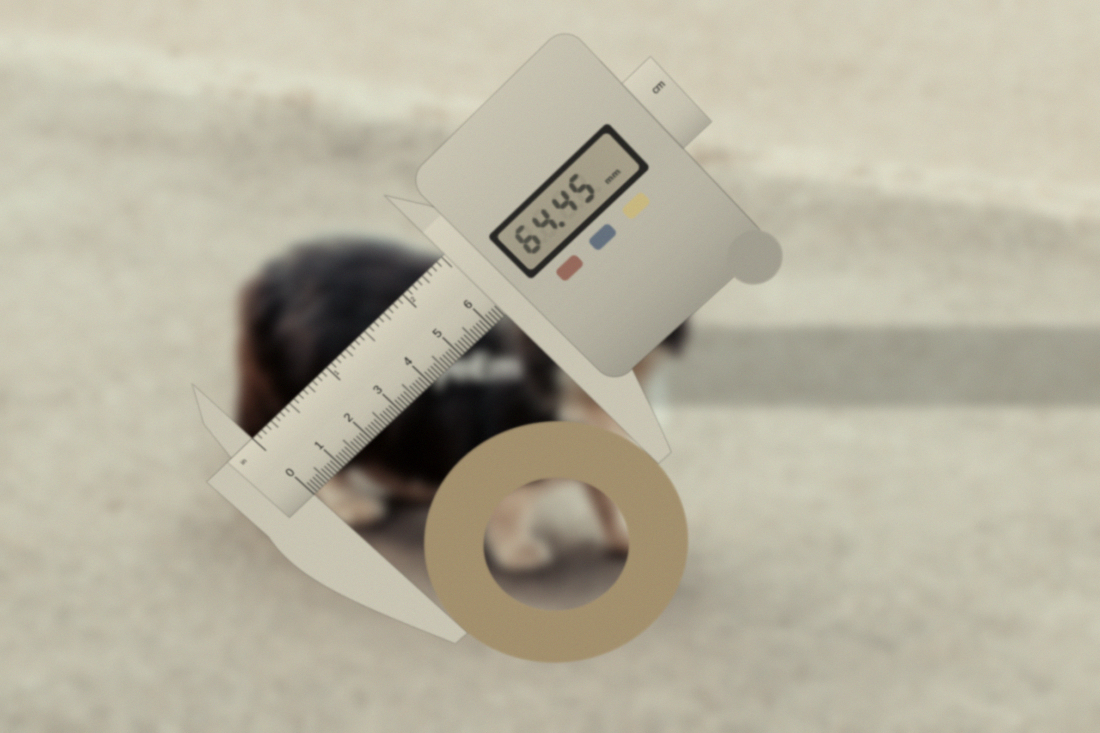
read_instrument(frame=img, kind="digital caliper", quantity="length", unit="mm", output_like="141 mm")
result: 64.45 mm
